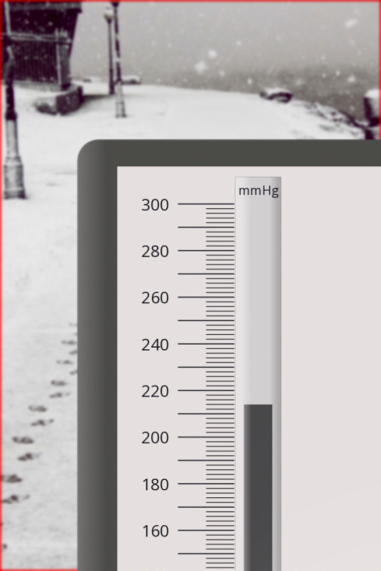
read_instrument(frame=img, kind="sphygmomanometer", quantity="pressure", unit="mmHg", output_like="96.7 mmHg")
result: 214 mmHg
